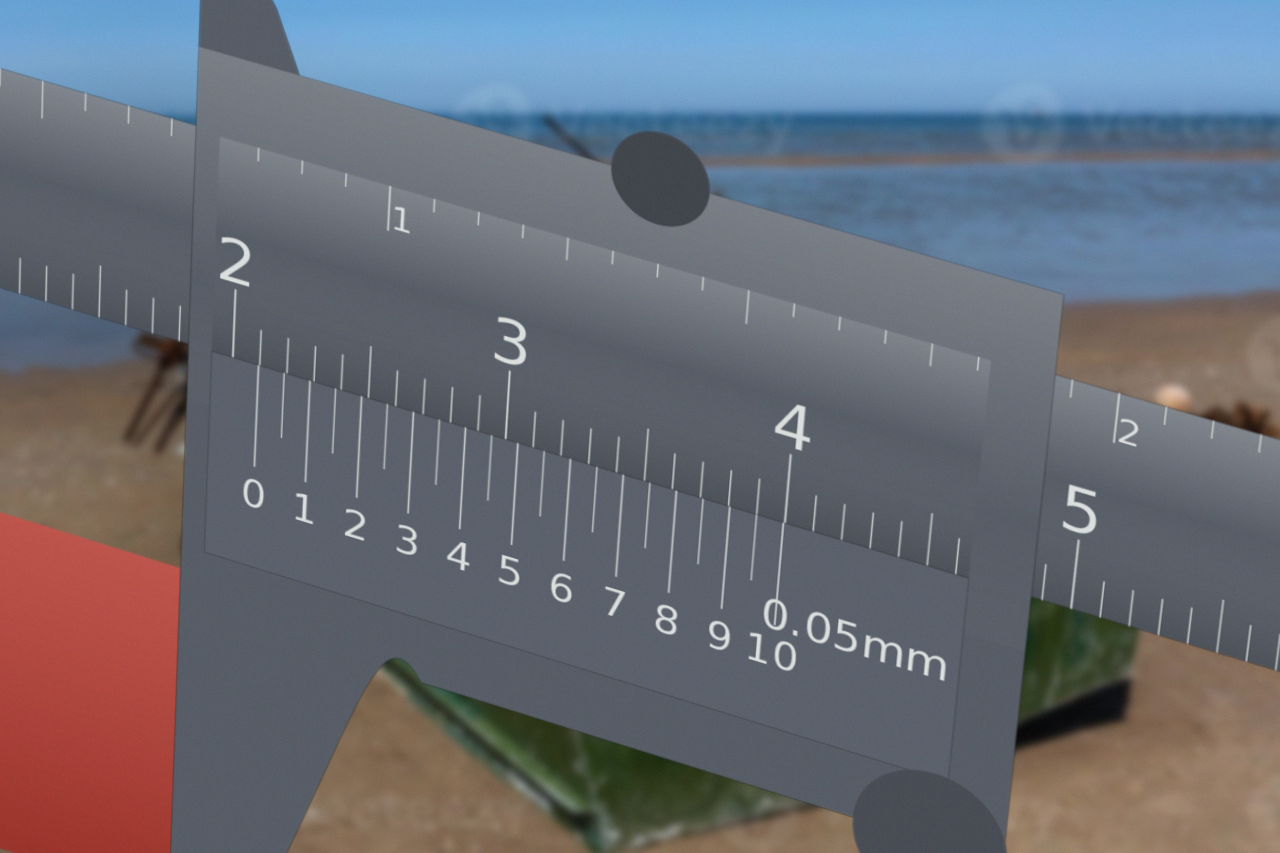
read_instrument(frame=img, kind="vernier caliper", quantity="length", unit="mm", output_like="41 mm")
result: 20.95 mm
